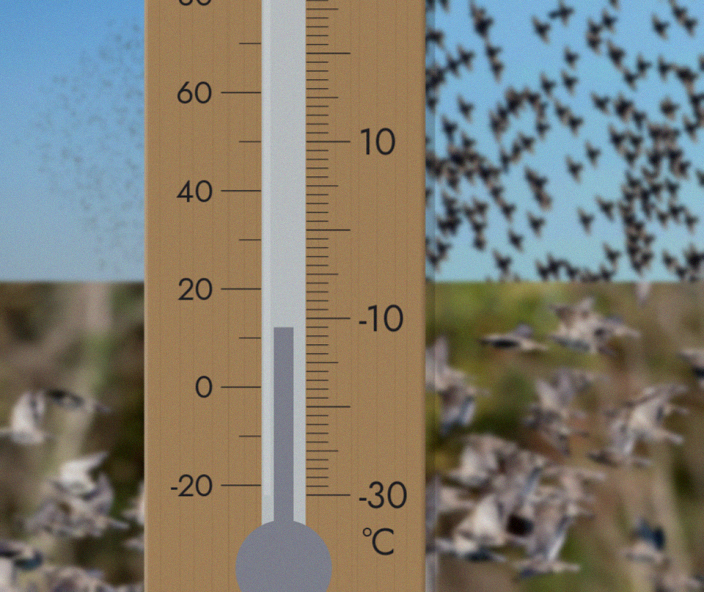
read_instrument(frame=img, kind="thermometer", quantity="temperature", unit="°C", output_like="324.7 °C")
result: -11 °C
